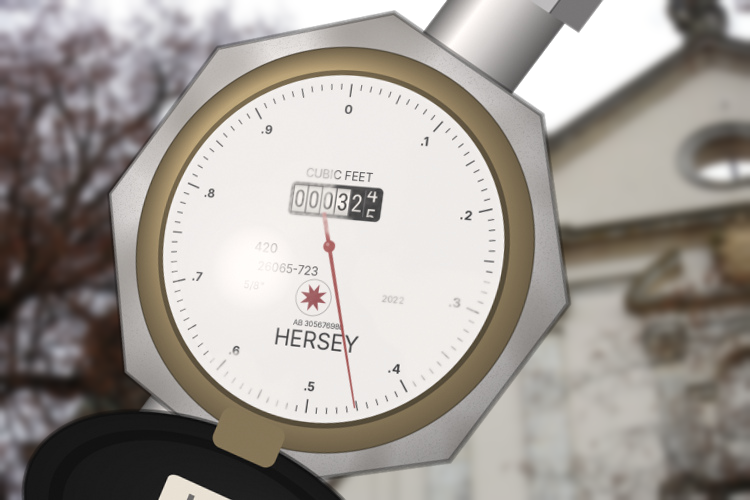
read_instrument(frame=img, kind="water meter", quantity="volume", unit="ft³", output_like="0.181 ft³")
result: 324.45 ft³
